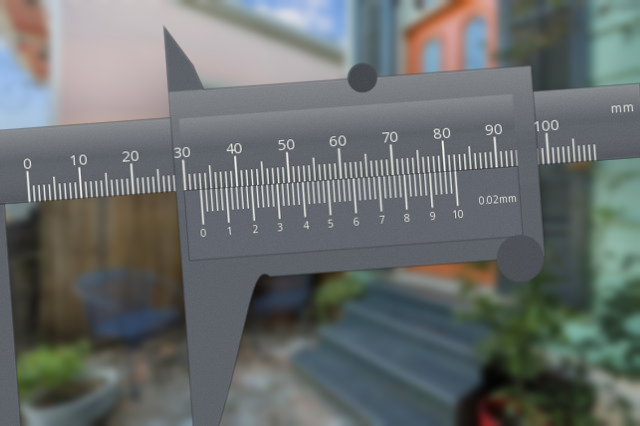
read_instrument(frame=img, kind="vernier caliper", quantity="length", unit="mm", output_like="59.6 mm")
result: 33.0 mm
